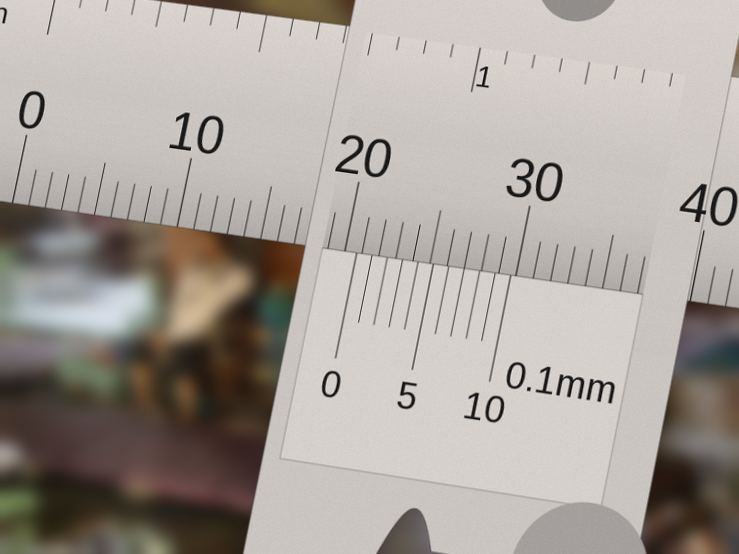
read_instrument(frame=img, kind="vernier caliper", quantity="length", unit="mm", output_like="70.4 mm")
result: 20.7 mm
